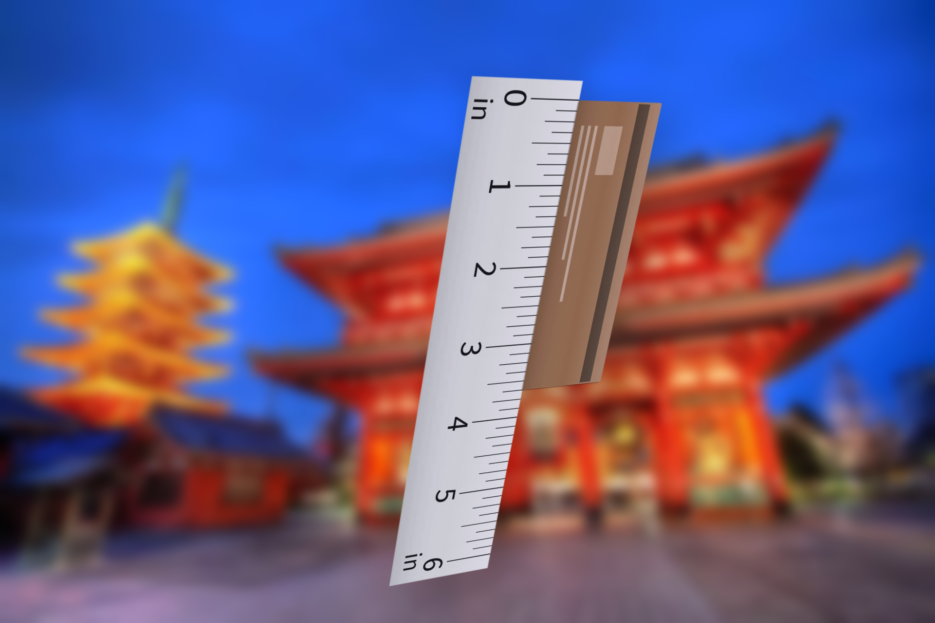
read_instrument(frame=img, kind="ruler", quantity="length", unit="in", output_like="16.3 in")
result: 3.625 in
